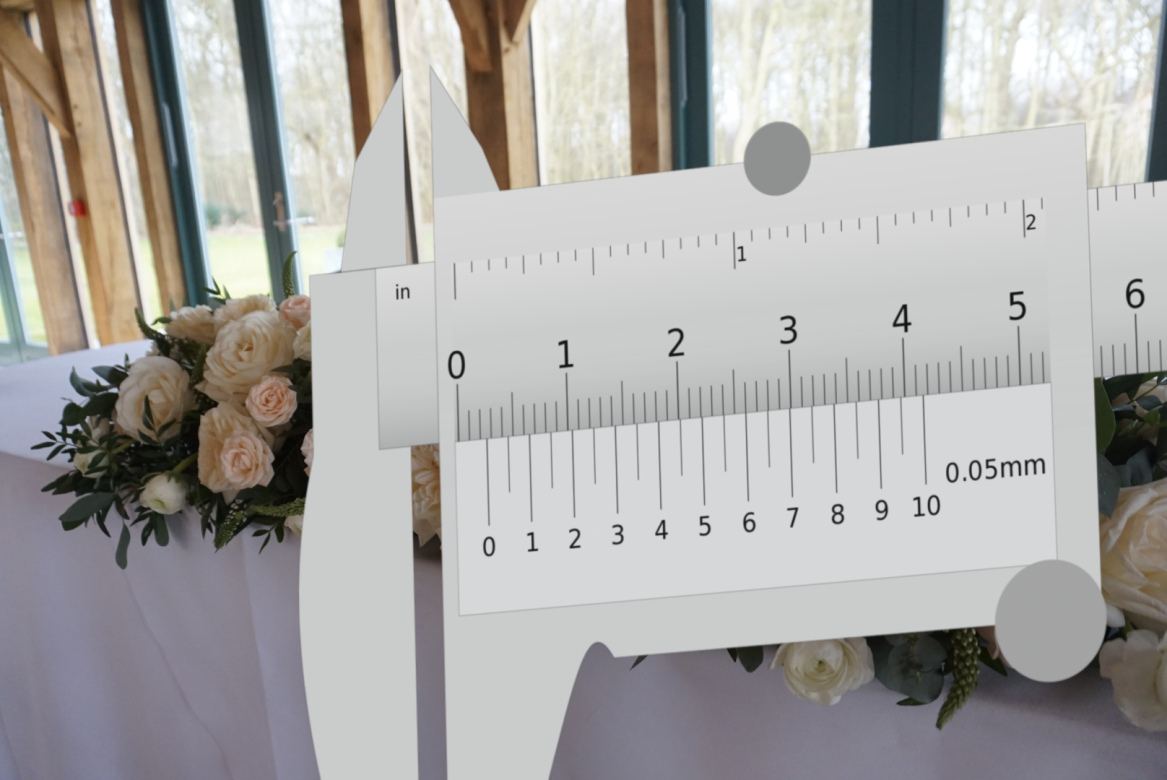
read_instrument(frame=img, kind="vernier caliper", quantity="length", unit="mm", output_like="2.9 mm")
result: 2.6 mm
